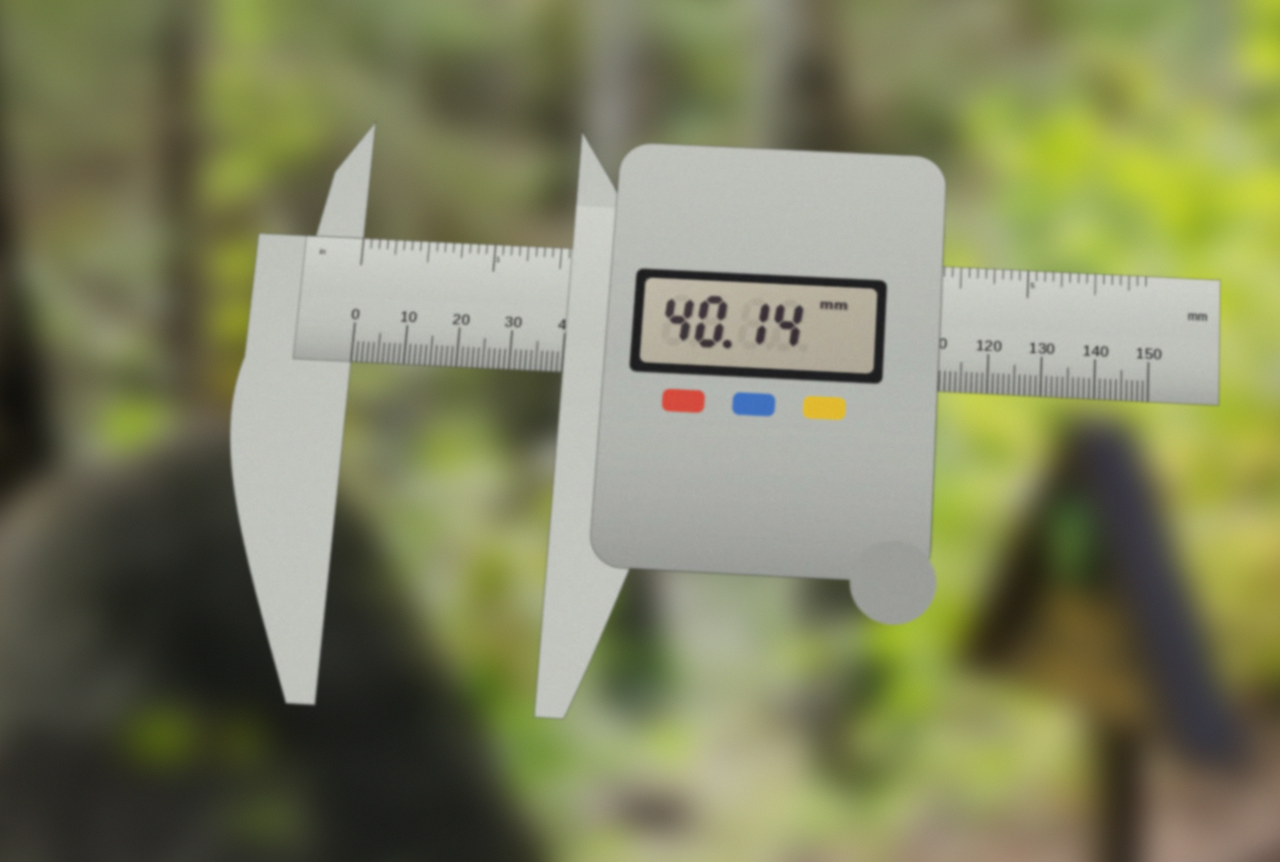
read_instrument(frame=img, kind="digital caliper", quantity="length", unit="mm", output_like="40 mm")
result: 40.14 mm
